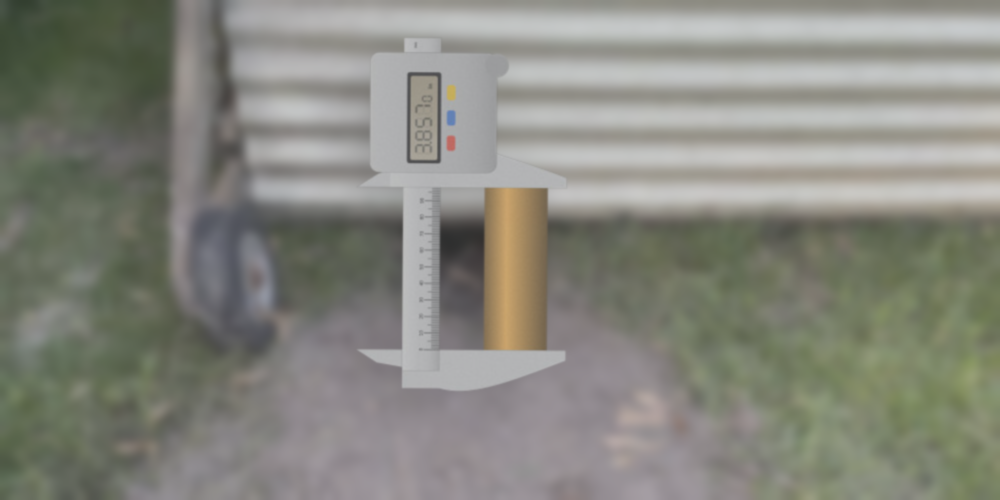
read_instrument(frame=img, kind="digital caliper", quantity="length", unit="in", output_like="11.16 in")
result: 3.8570 in
